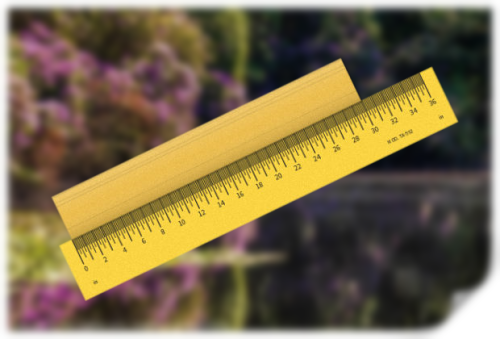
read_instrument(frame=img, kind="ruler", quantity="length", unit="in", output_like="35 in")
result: 30 in
